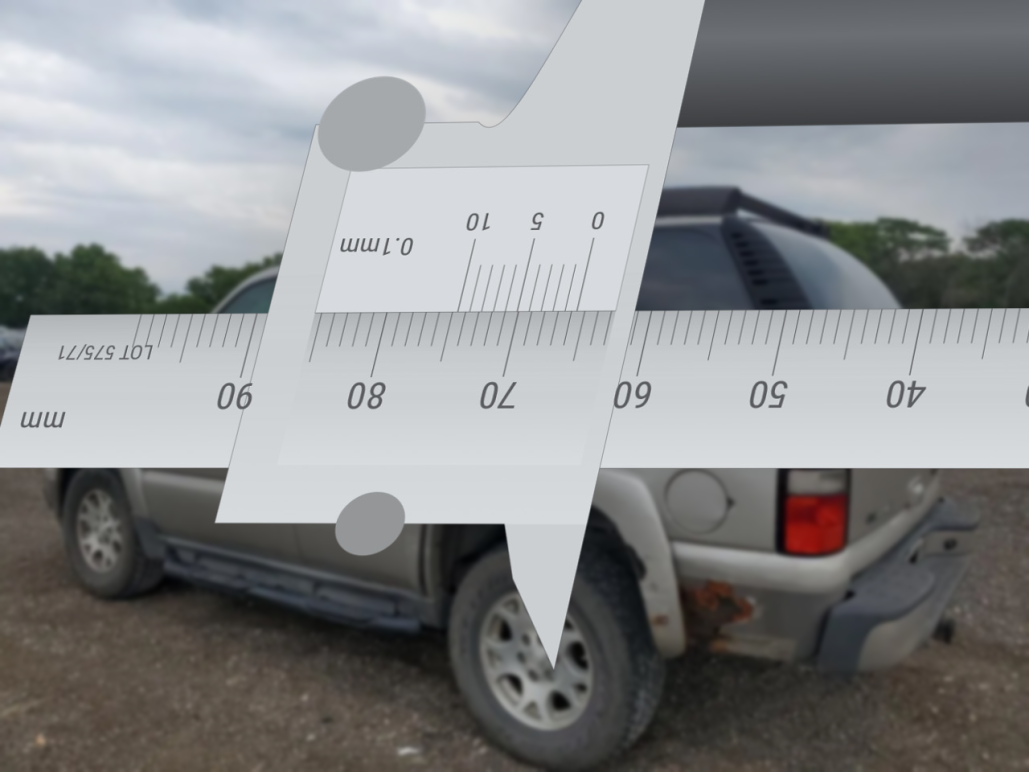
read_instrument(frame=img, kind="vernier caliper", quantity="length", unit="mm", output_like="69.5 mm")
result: 65.6 mm
